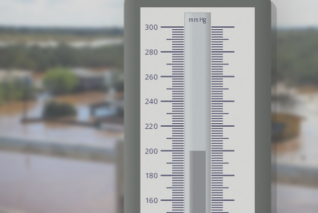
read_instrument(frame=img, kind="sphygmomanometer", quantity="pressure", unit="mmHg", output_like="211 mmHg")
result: 200 mmHg
